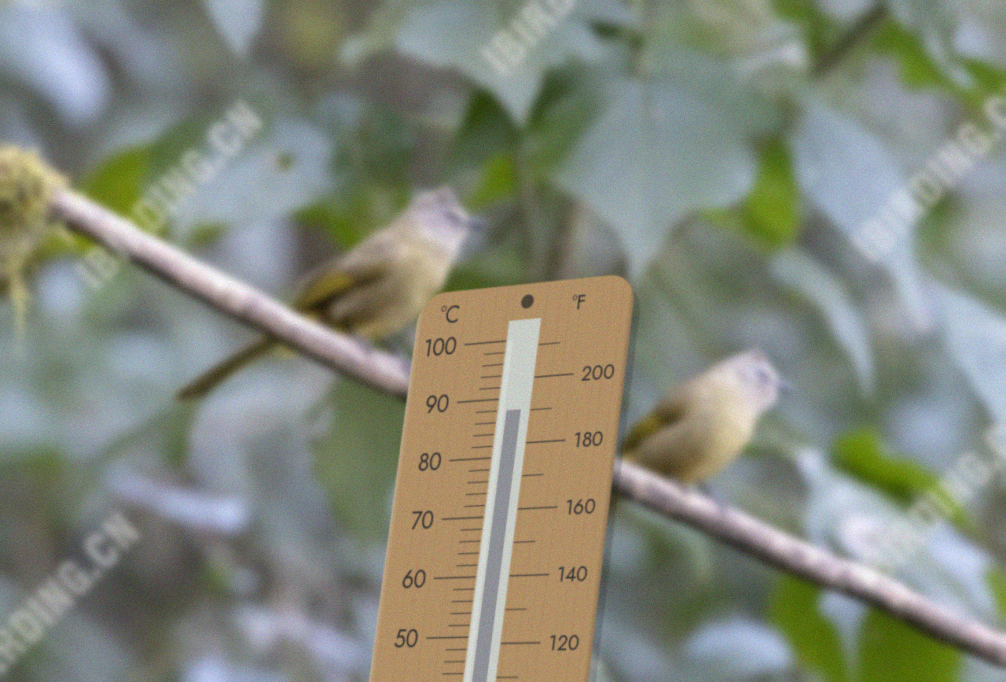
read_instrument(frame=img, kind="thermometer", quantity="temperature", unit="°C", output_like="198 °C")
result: 88 °C
